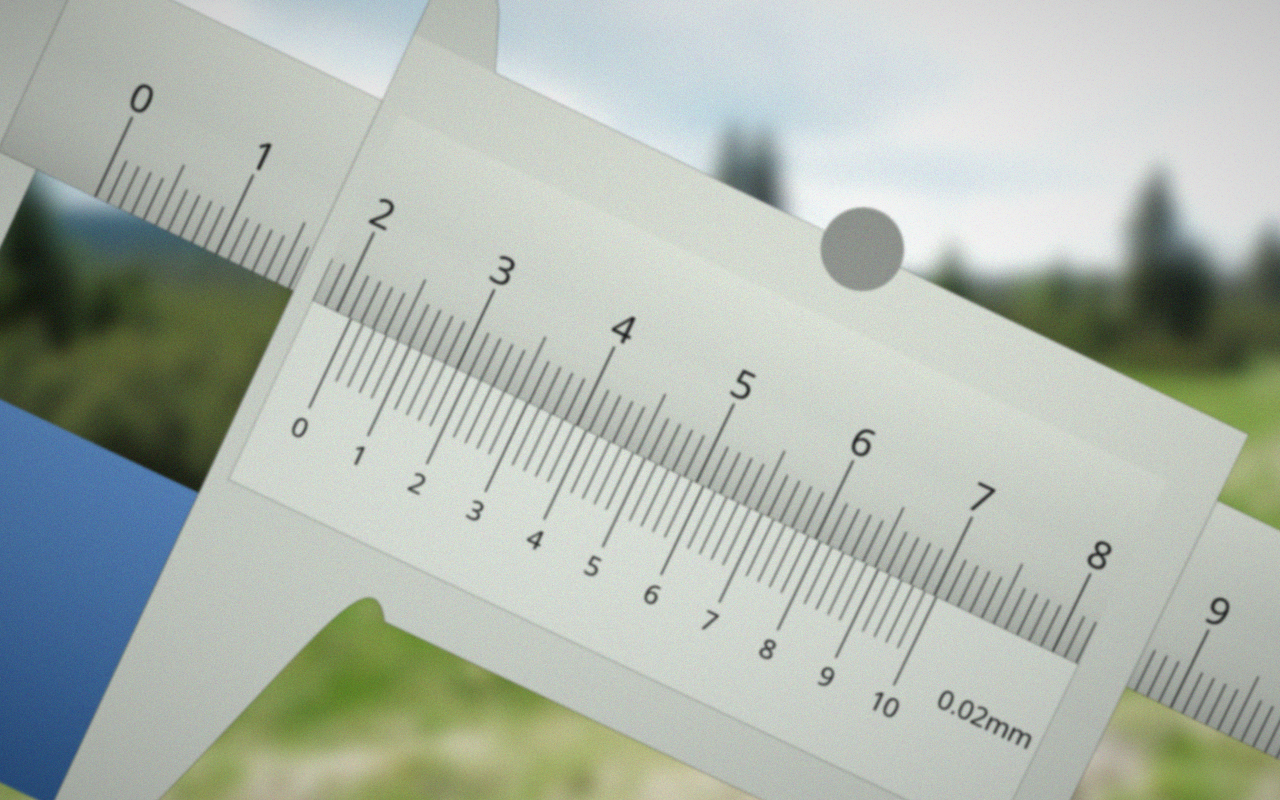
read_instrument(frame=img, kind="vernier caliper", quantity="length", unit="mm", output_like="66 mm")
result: 21.2 mm
